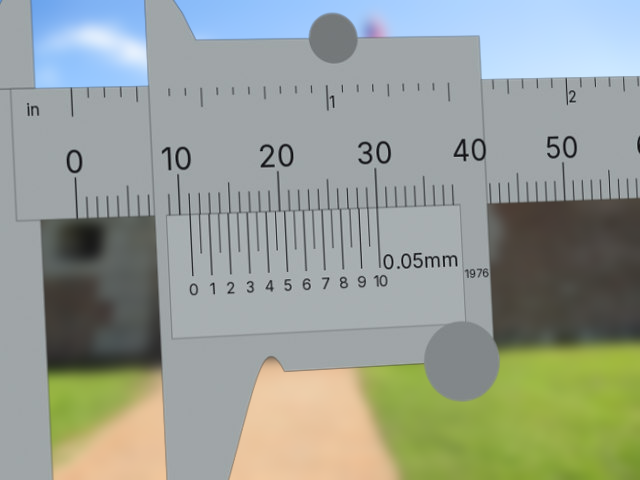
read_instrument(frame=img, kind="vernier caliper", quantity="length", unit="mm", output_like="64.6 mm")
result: 11.0 mm
